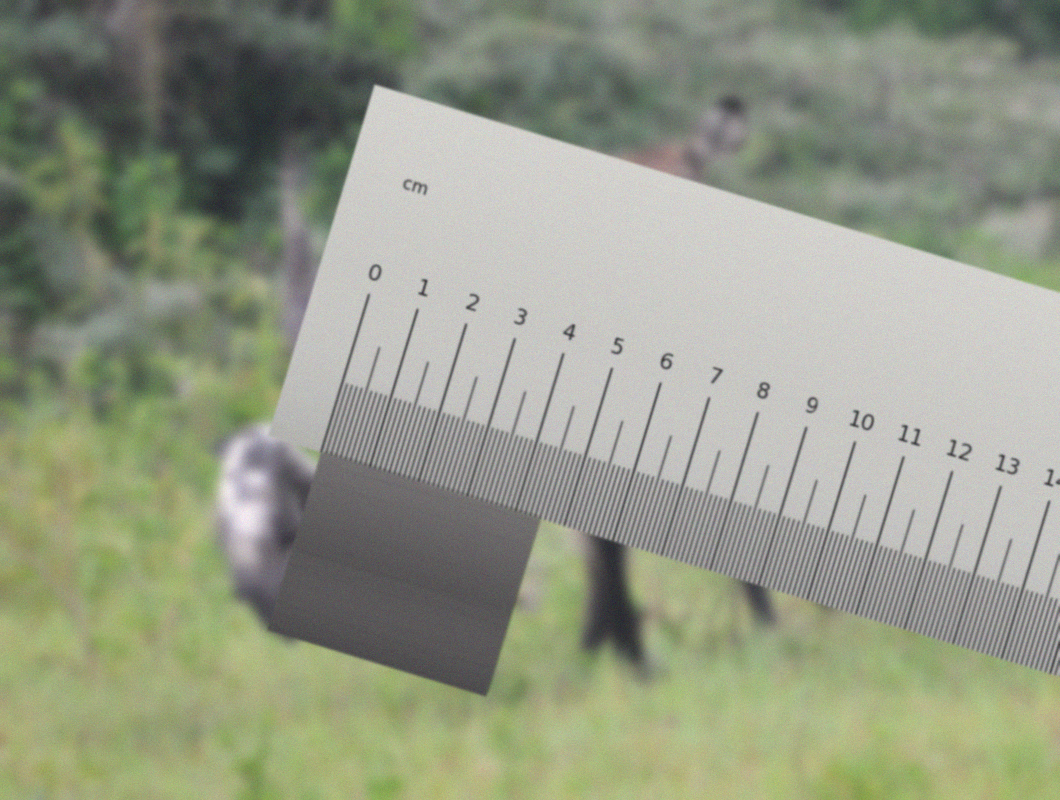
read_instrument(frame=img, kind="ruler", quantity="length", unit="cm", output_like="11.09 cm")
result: 4.5 cm
